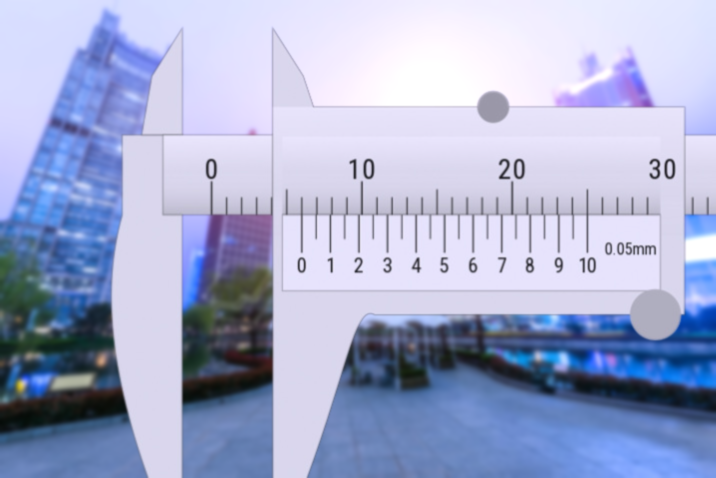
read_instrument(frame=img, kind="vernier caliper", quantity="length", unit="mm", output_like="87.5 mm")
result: 6.0 mm
